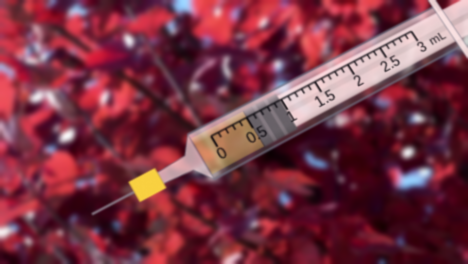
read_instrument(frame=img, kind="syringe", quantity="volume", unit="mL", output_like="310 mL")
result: 0.5 mL
